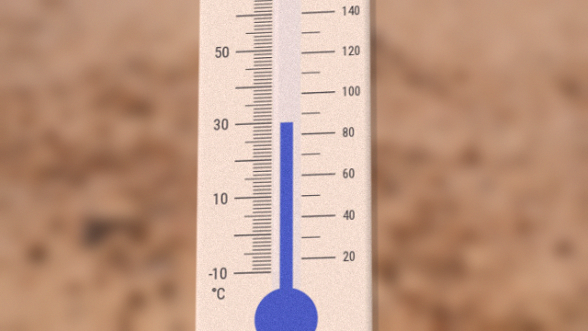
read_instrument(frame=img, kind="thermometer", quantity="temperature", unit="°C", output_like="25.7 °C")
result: 30 °C
